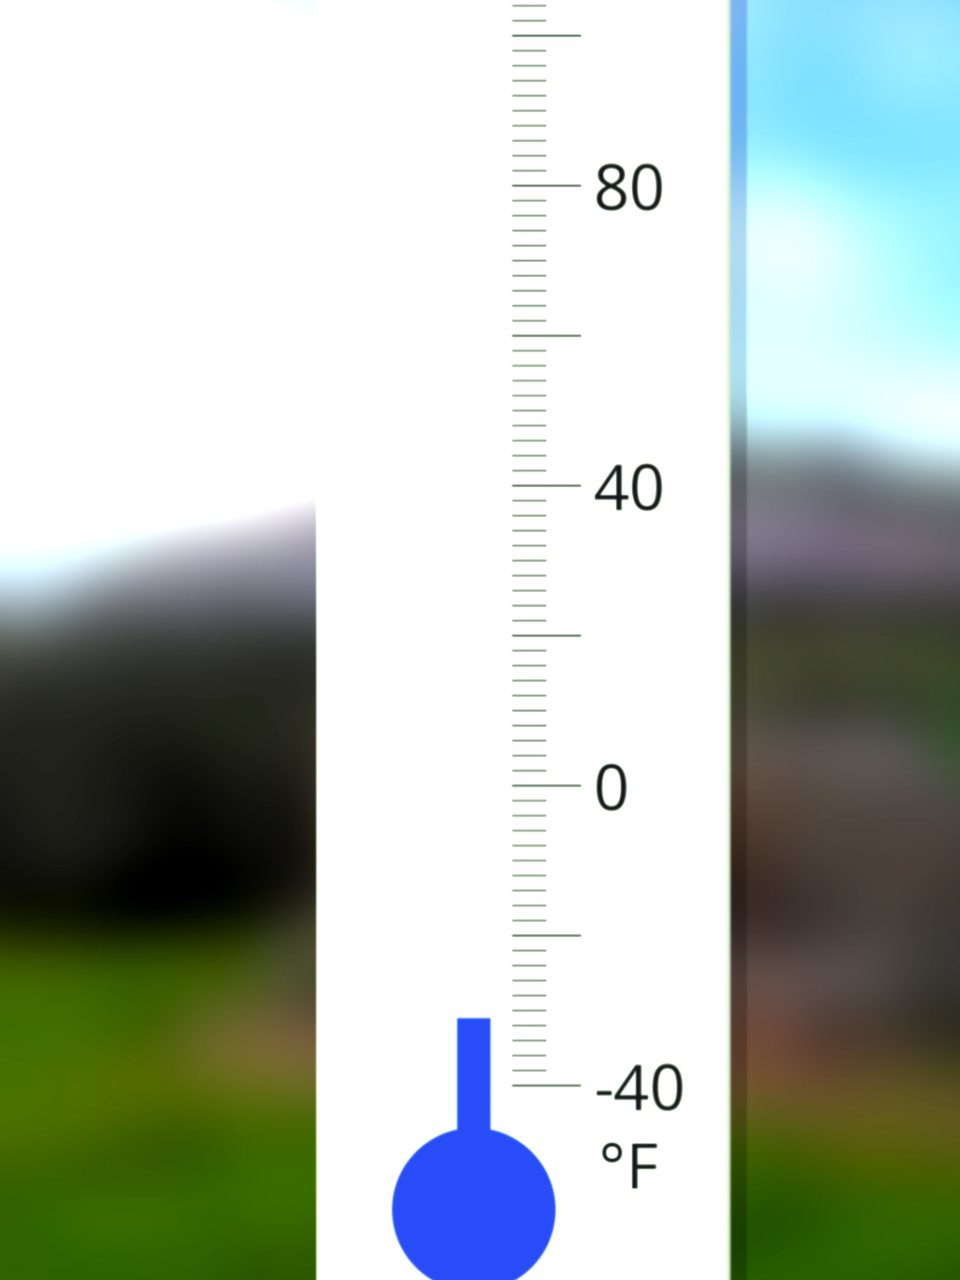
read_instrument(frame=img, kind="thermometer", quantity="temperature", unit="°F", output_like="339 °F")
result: -31 °F
